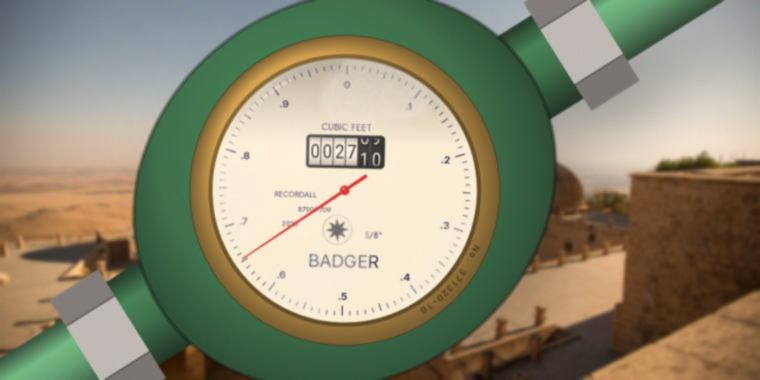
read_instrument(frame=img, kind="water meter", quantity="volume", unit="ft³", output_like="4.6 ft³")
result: 2709.65 ft³
